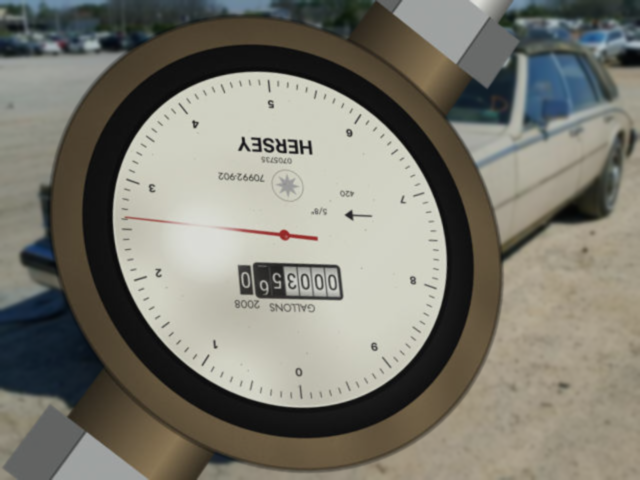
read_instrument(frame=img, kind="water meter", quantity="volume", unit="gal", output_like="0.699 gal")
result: 3562.6 gal
